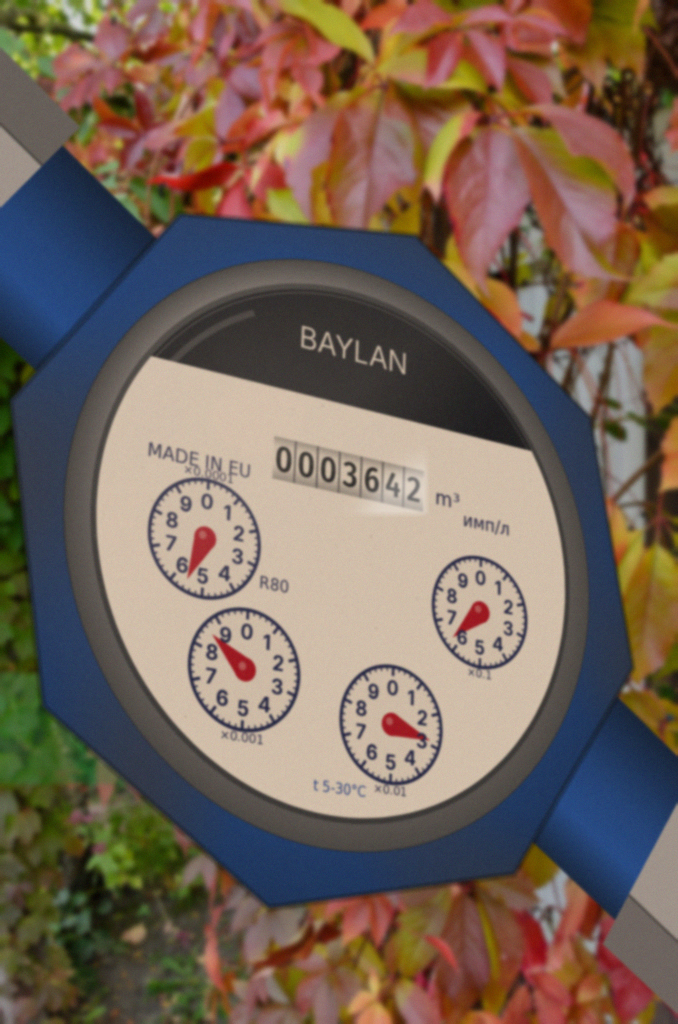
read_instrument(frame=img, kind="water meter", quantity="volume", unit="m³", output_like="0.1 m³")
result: 3642.6285 m³
